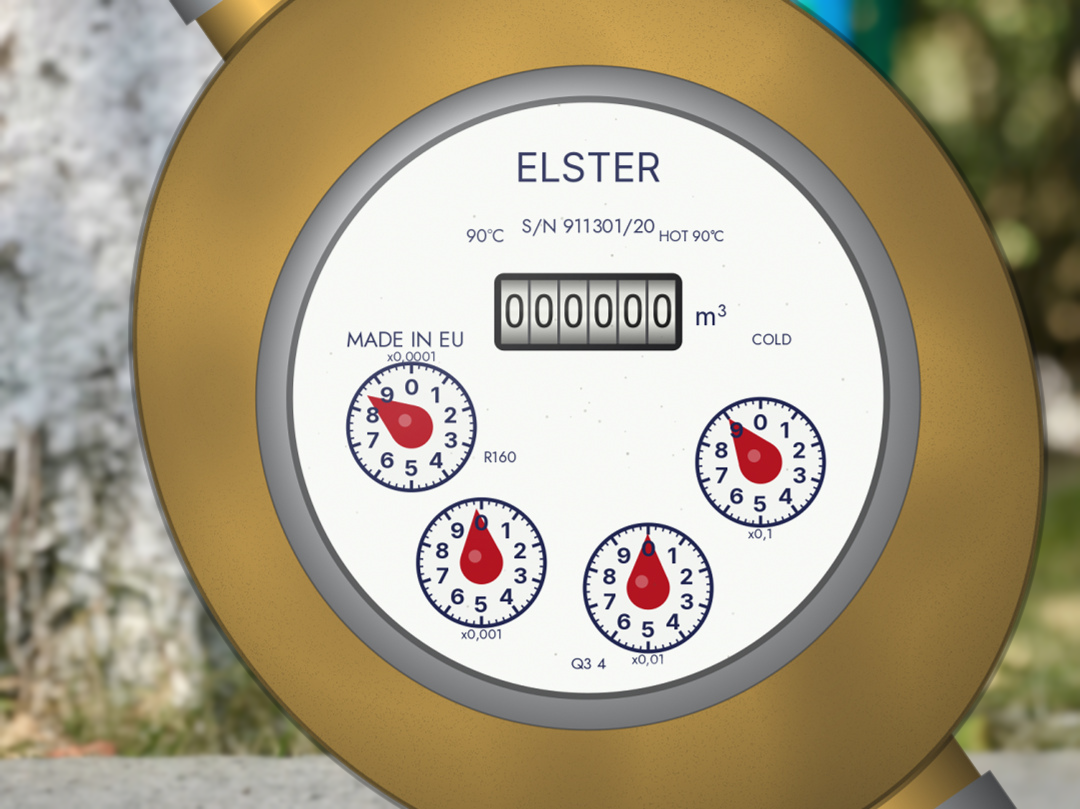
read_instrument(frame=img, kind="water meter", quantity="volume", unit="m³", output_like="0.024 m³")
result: 0.8998 m³
